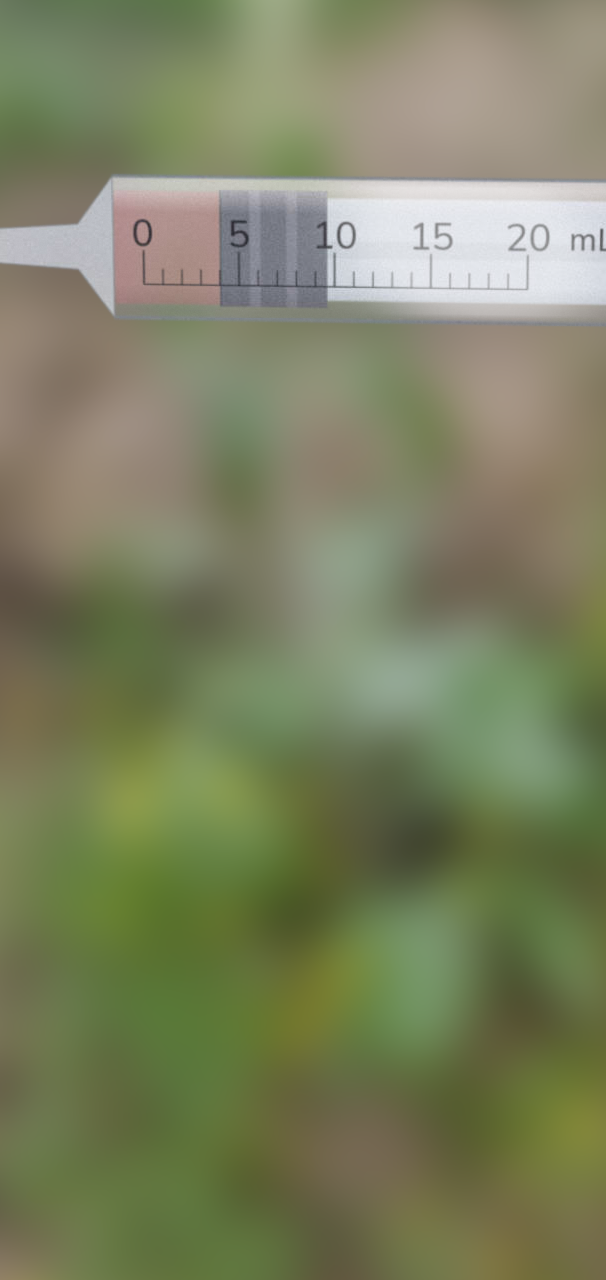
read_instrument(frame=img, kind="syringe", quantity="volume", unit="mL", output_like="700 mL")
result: 4 mL
